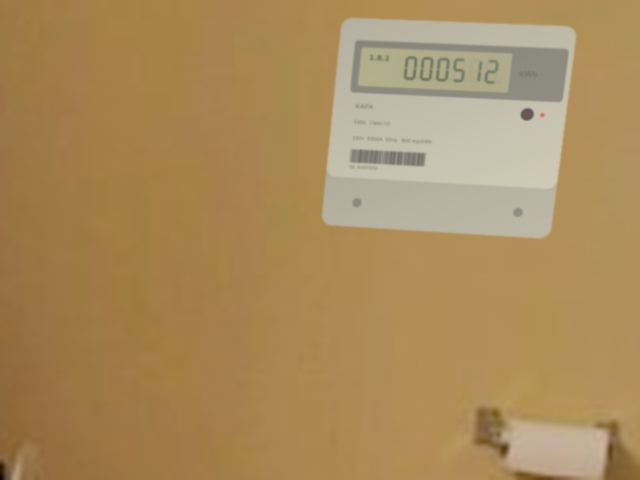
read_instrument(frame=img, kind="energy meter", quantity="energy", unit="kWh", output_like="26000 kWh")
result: 512 kWh
